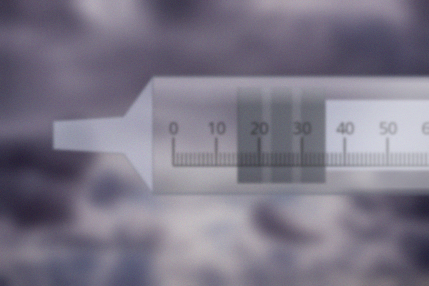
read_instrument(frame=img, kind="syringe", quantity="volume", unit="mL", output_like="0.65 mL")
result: 15 mL
